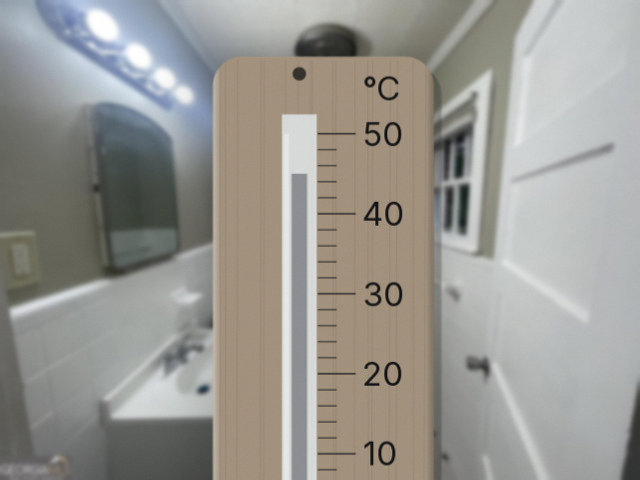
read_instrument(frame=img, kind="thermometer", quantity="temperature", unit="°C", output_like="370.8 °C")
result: 45 °C
